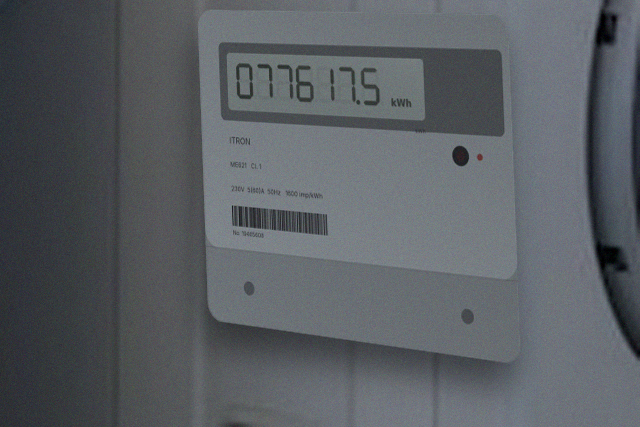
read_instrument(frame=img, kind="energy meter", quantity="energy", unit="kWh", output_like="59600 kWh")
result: 77617.5 kWh
